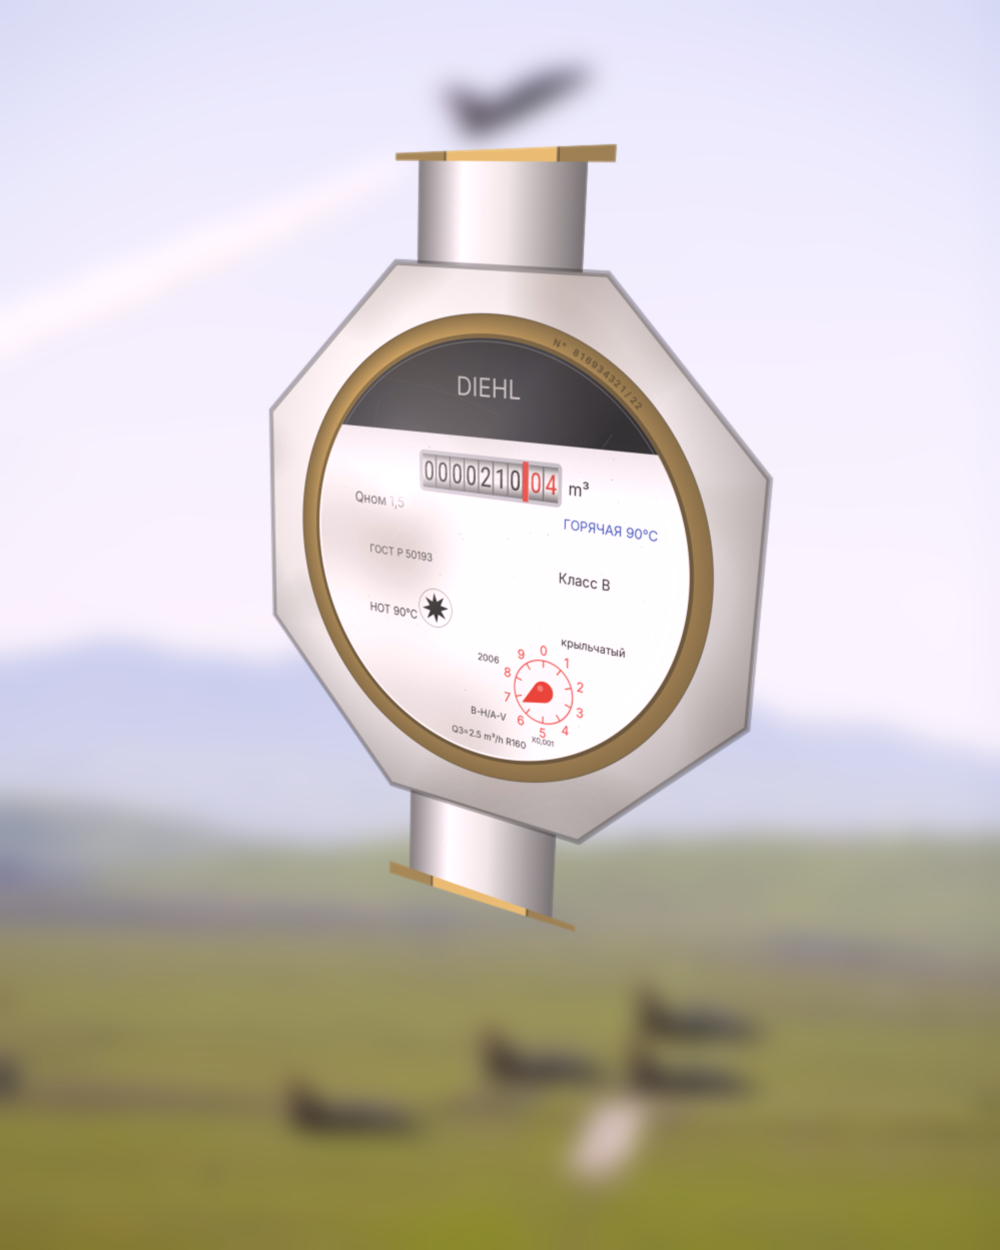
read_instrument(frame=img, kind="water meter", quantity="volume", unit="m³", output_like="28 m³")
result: 210.046 m³
